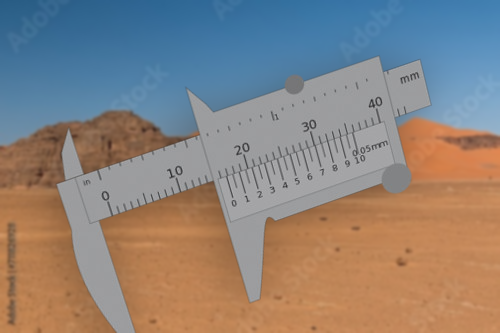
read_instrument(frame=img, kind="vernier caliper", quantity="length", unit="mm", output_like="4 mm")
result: 16.8 mm
